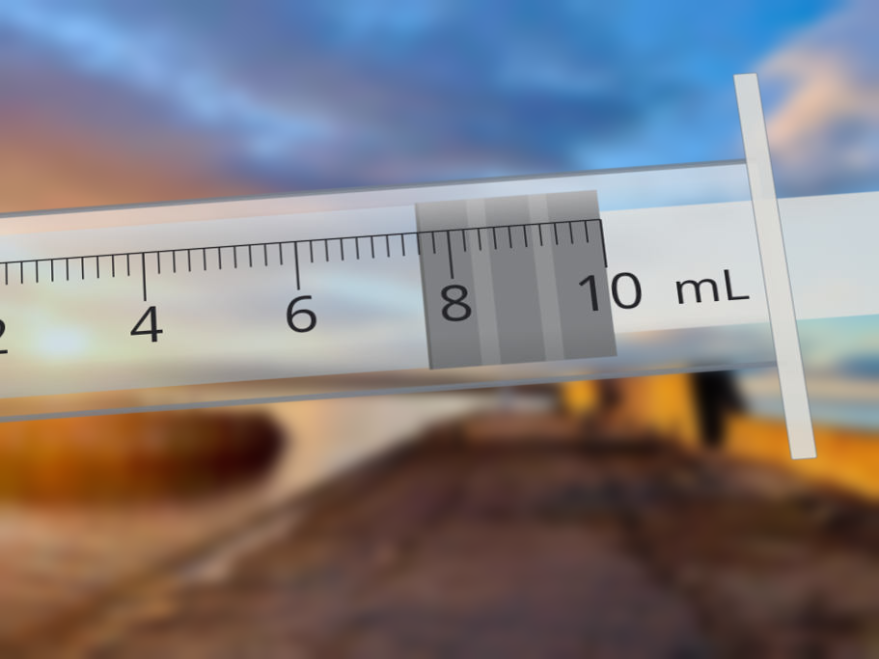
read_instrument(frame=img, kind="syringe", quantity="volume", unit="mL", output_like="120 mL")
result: 7.6 mL
